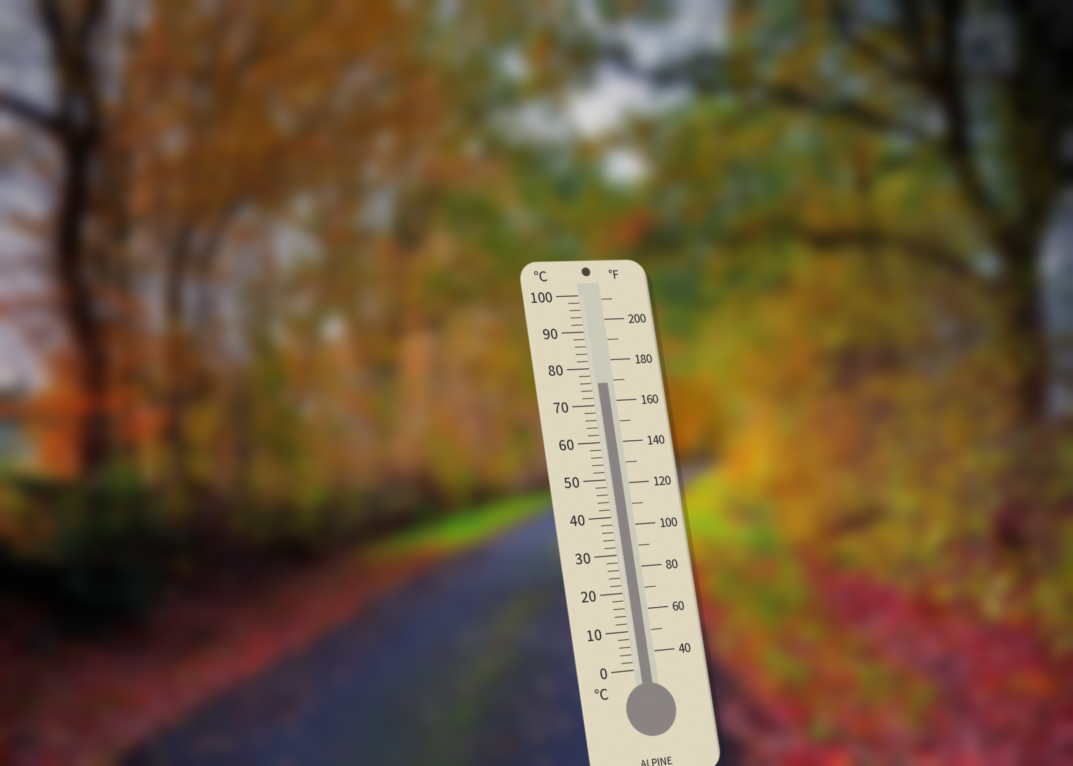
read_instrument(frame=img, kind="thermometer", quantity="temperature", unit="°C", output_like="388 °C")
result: 76 °C
